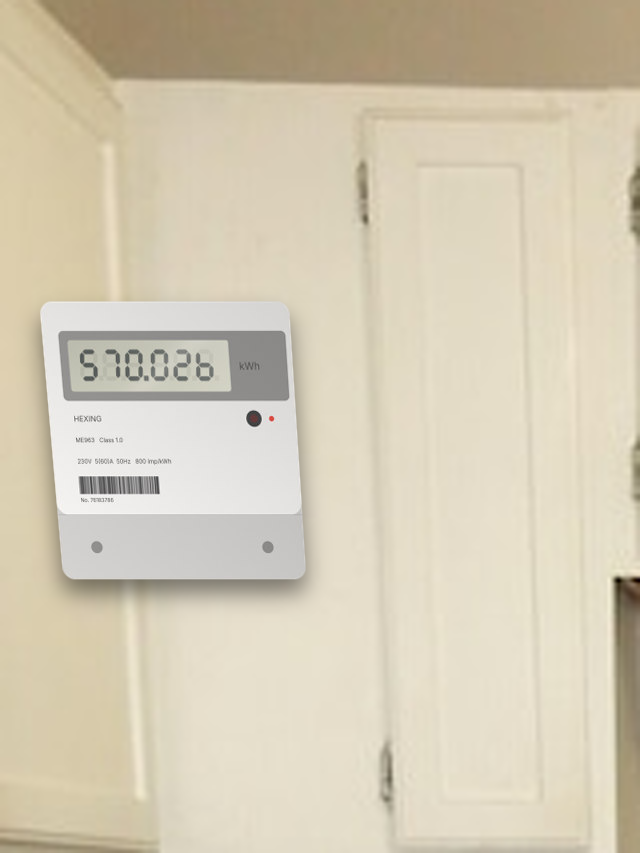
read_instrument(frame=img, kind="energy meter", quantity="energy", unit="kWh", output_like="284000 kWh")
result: 570.026 kWh
